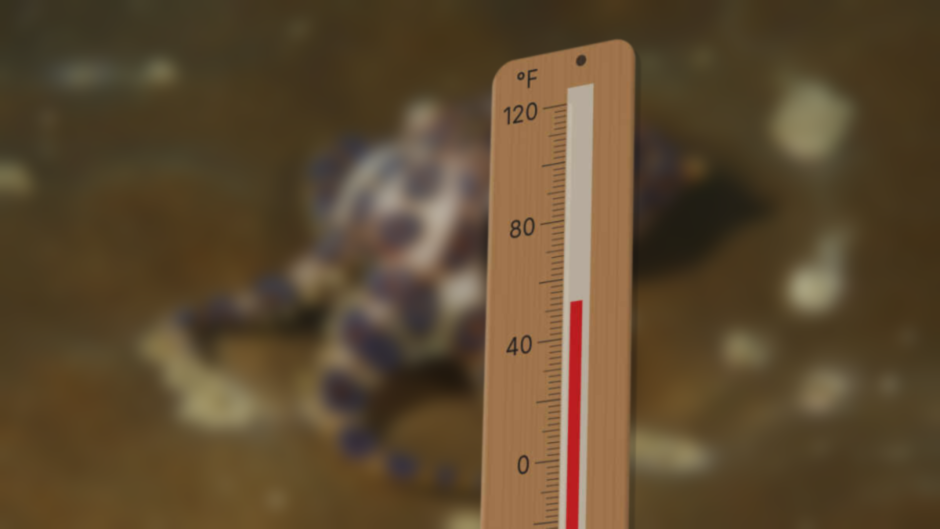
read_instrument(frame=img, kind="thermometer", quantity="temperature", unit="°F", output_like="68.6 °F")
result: 52 °F
